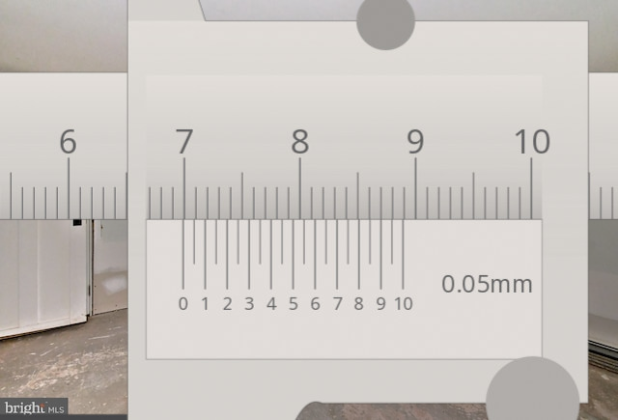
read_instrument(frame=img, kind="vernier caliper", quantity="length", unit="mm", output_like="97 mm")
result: 69.9 mm
